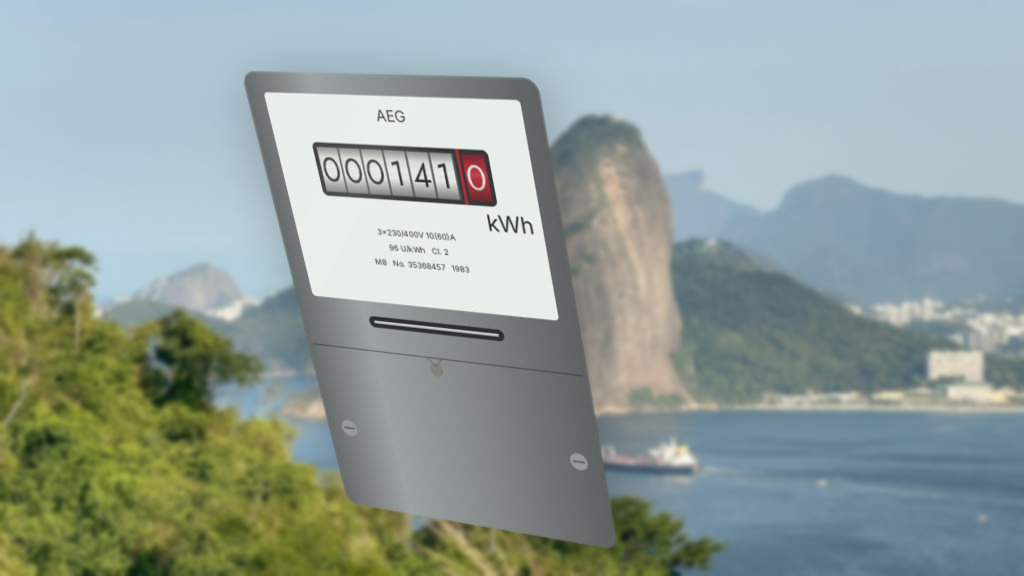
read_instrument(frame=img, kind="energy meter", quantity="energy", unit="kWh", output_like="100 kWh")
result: 141.0 kWh
